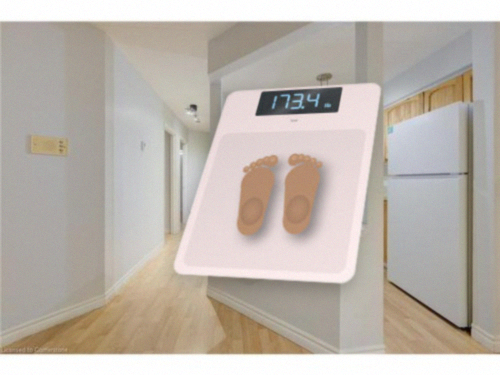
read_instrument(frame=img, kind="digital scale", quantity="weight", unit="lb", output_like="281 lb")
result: 173.4 lb
